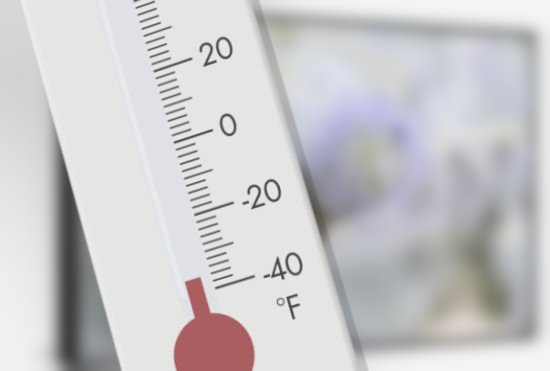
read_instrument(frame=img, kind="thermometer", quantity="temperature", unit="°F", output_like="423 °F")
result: -36 °F
